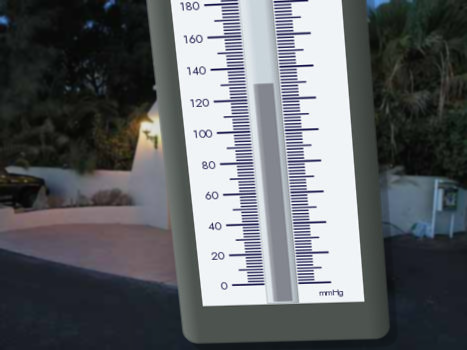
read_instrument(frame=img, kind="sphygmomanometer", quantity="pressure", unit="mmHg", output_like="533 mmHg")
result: 130 mmHg
